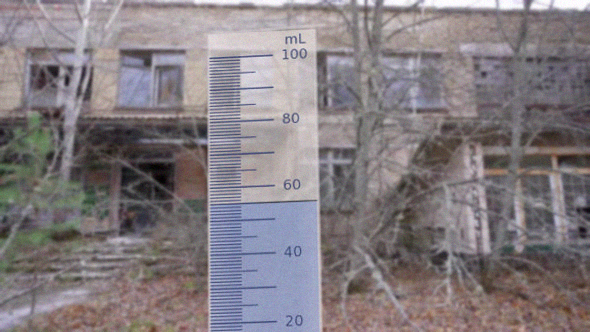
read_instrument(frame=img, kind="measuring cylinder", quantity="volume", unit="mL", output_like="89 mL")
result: 55 mL
